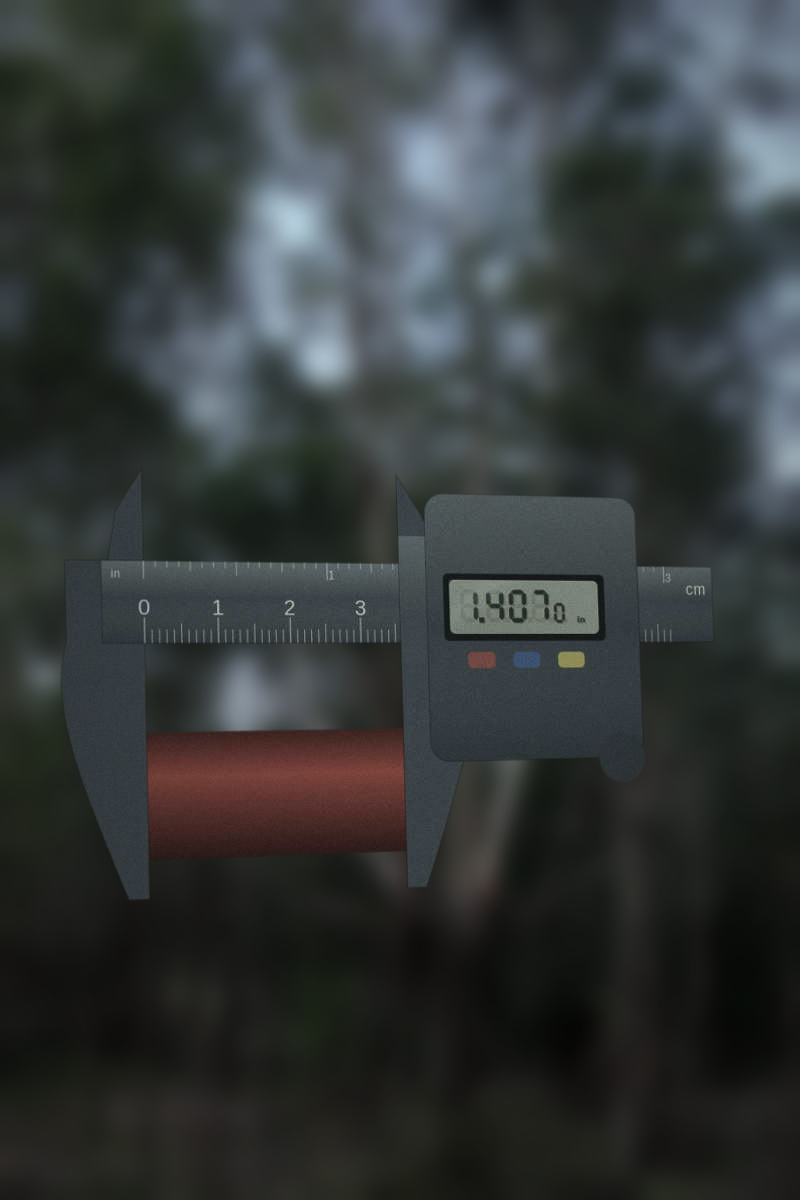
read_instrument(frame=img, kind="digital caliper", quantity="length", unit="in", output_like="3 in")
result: 1.4070 in
